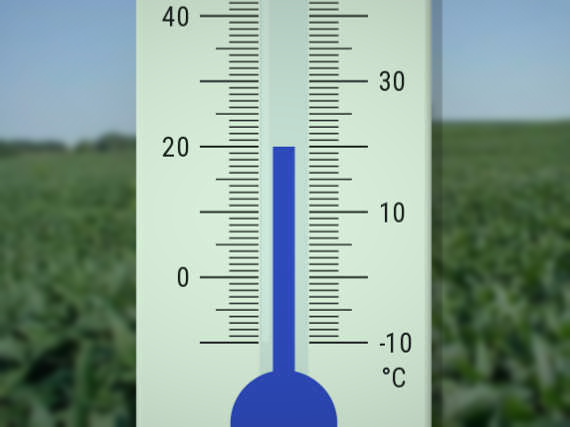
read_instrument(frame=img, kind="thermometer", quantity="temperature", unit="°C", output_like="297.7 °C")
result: 20 °C
